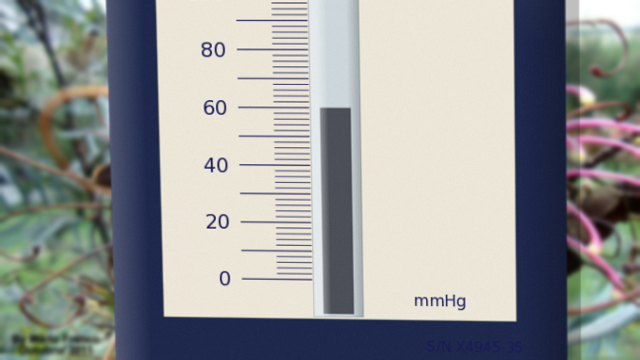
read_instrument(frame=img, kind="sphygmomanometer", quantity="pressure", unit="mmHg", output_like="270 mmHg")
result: 60 mmHg
